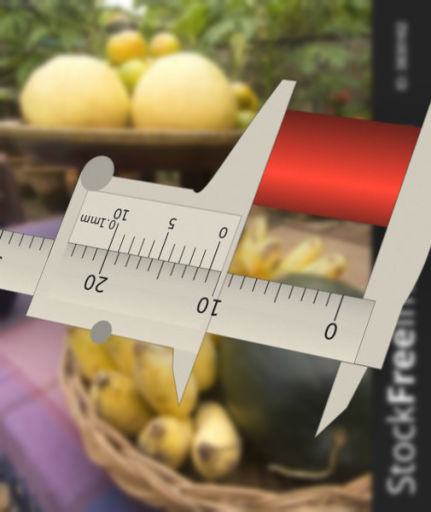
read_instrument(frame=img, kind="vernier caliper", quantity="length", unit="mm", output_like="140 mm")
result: 11.0 mm
